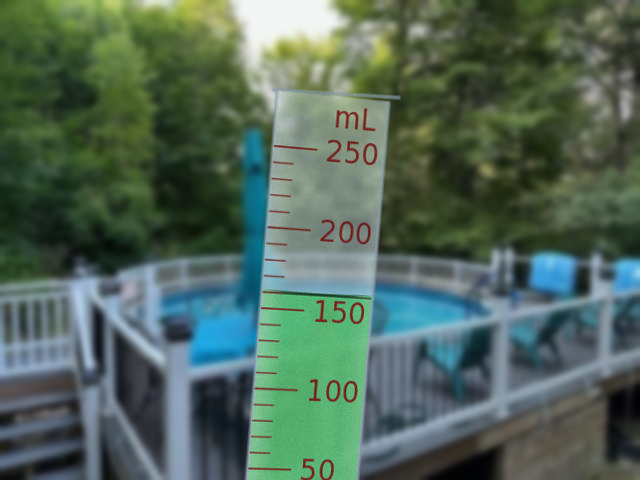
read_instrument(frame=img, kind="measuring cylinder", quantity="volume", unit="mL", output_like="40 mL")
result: 160 mL
